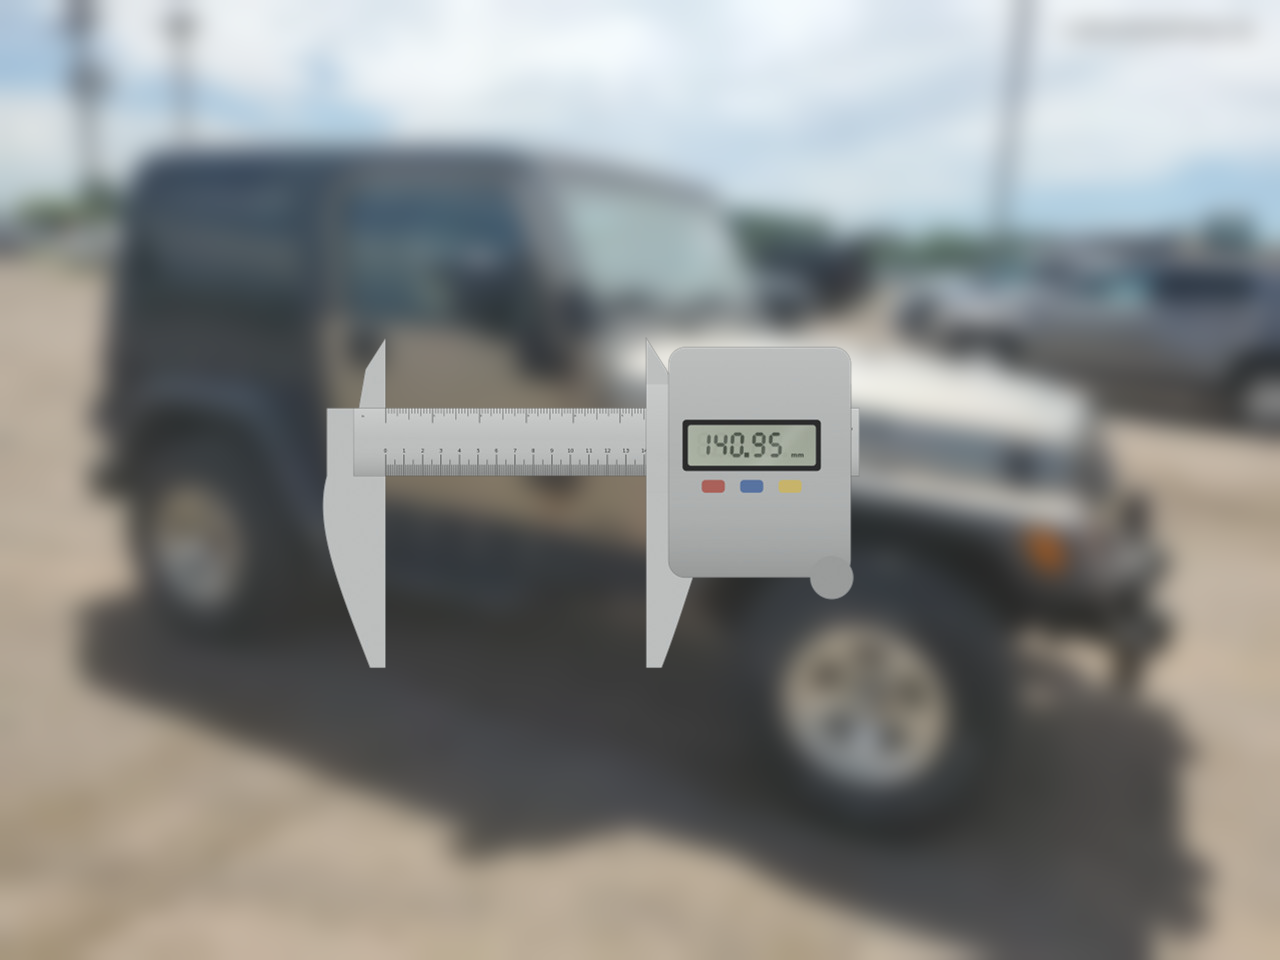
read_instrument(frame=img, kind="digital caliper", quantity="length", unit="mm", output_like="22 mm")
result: 140.95 mm
